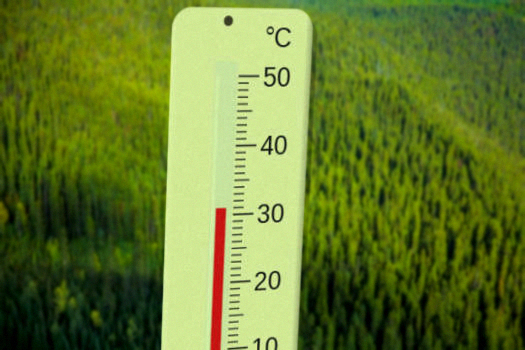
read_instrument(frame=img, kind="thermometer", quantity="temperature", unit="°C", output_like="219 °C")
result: 31 °C
